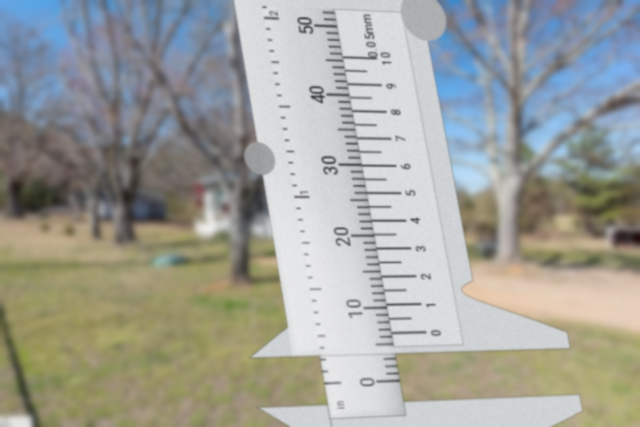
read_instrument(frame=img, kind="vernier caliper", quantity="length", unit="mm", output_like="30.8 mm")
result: 6.5 mm
